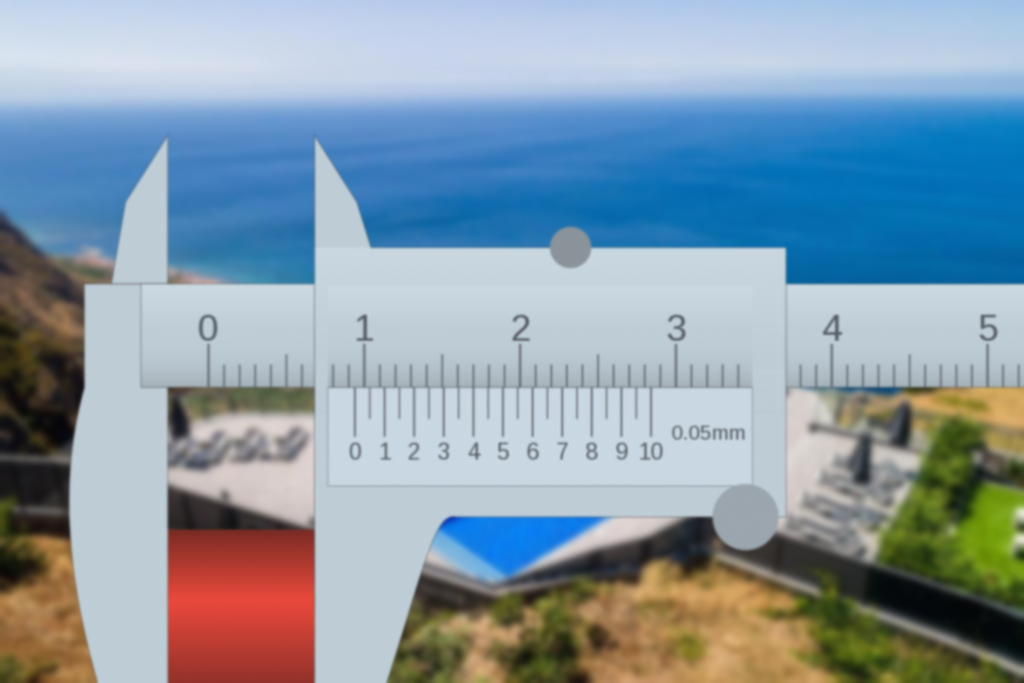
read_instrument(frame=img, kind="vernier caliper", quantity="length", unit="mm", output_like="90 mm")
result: 9.4 mm
